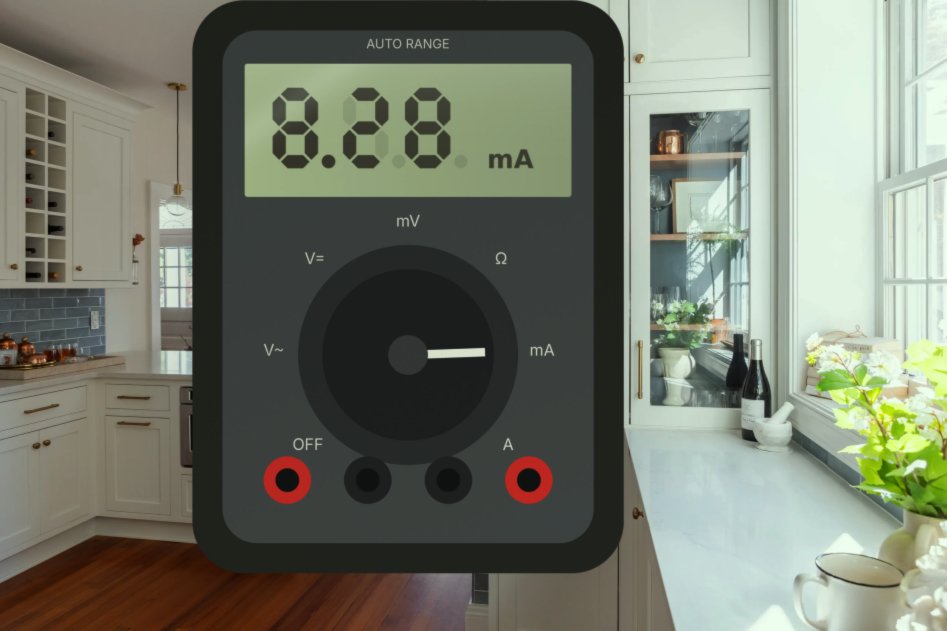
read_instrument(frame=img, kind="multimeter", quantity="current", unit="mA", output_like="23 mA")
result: 8.28 mA
